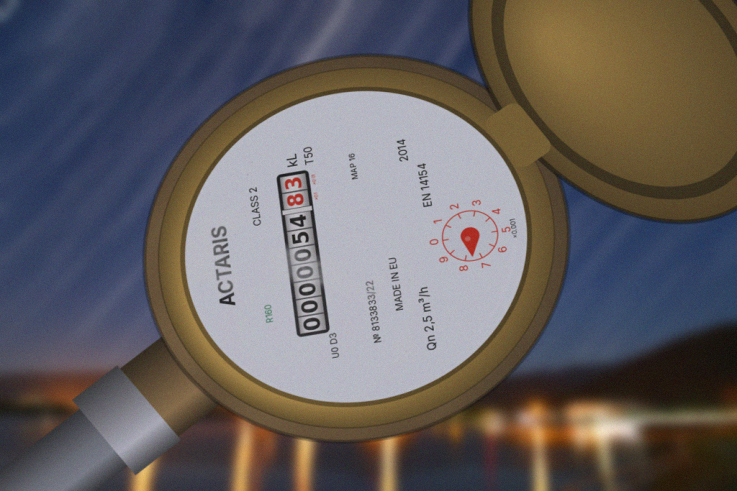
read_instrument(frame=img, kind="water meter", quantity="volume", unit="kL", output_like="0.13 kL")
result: 54.837 kL
